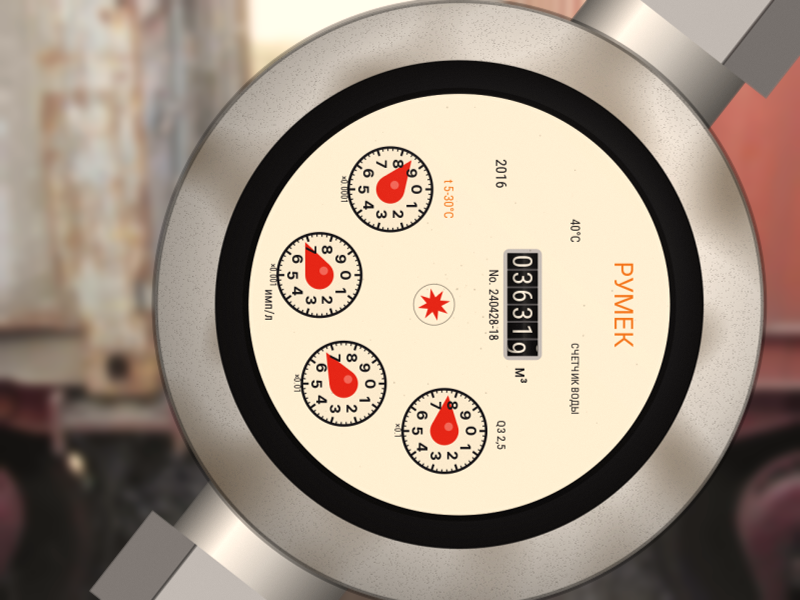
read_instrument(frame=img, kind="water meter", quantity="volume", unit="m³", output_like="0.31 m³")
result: 36318.7668 m³
